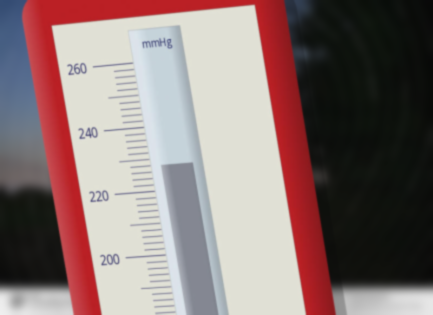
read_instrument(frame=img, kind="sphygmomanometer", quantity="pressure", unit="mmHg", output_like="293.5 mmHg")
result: 228 mmHg
